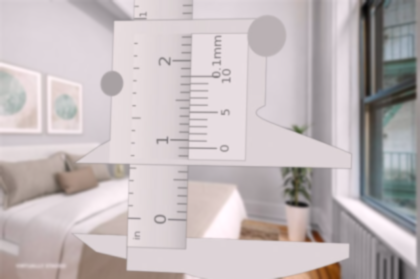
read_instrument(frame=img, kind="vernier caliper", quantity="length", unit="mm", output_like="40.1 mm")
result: 9.0 mm
